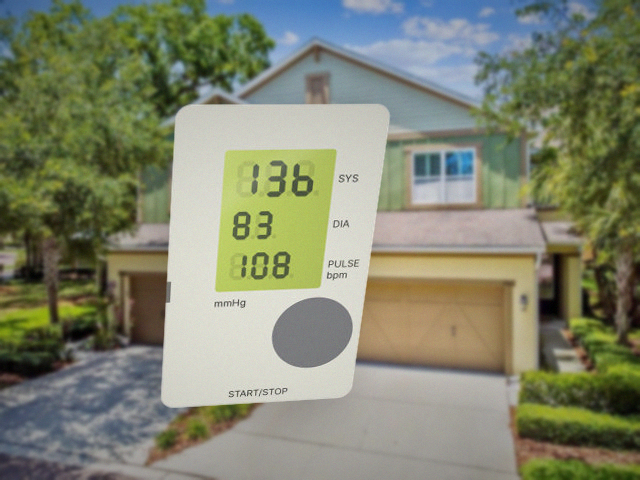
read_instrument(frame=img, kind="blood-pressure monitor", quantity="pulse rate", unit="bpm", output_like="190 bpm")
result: 108 bpm
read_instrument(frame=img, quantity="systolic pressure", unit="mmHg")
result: 136 mmHg
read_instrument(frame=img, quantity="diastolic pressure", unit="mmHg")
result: 83 mmHg
